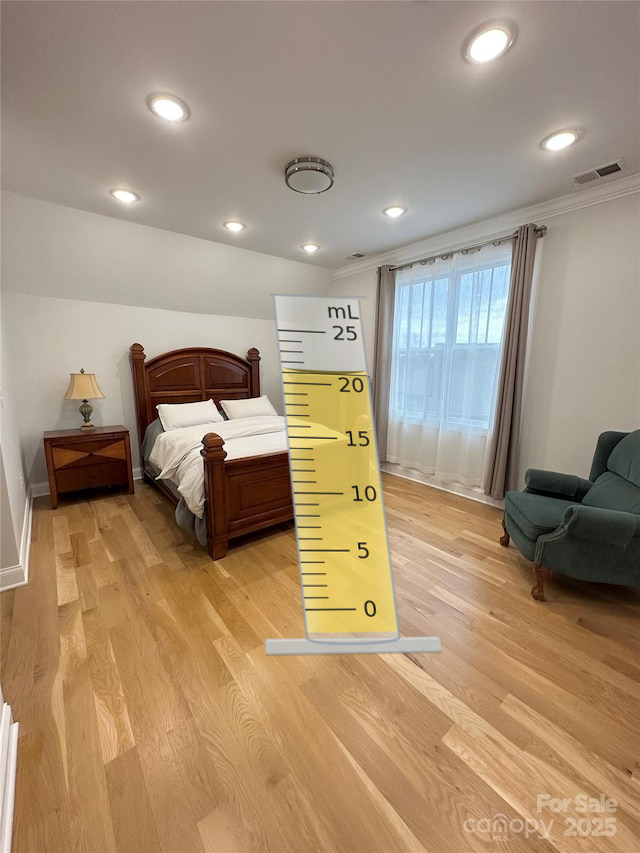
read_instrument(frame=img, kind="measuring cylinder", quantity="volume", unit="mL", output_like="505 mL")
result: 21 mL
